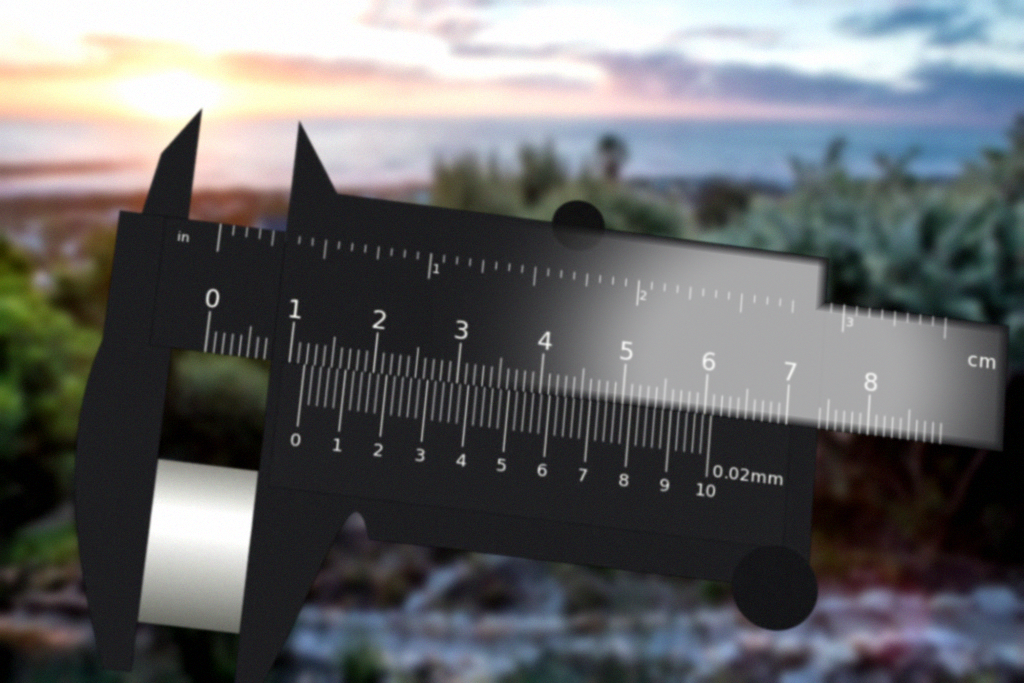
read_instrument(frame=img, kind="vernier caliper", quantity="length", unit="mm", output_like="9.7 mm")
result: 11.8 mm
